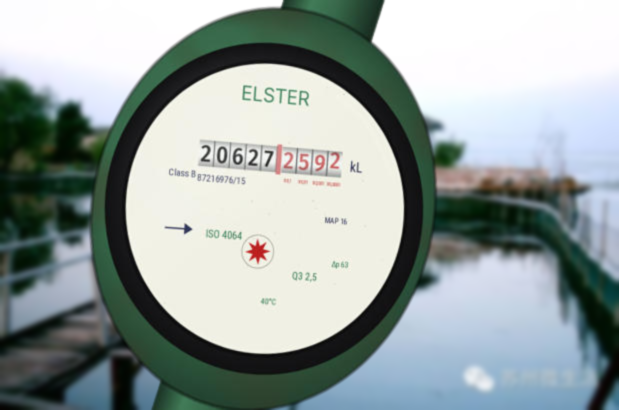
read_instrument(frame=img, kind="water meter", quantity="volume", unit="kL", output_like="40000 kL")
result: 20627.2592 kL
